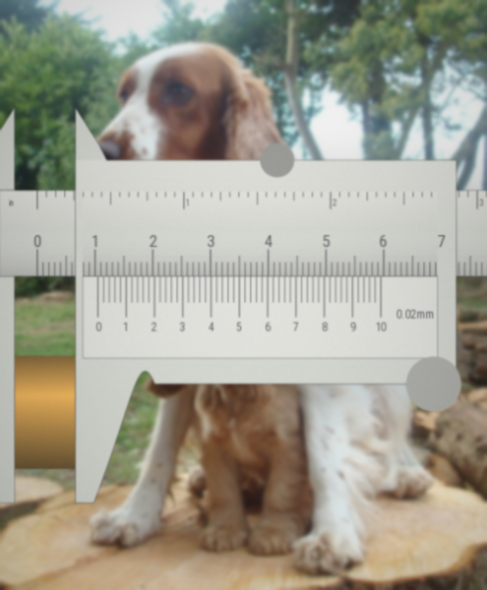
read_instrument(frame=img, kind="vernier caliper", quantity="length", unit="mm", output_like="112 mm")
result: 10.5 mm
